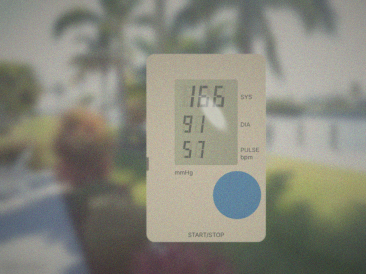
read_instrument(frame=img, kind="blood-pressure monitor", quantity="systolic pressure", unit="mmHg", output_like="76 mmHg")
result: 166 mmHg
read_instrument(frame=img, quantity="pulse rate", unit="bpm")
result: 57 bpm
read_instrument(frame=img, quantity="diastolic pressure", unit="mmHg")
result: 91 mmHg
